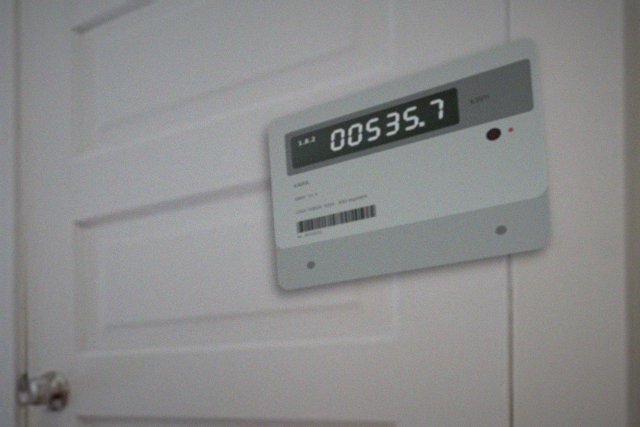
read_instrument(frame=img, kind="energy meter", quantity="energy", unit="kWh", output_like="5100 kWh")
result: 535.7 kWh
